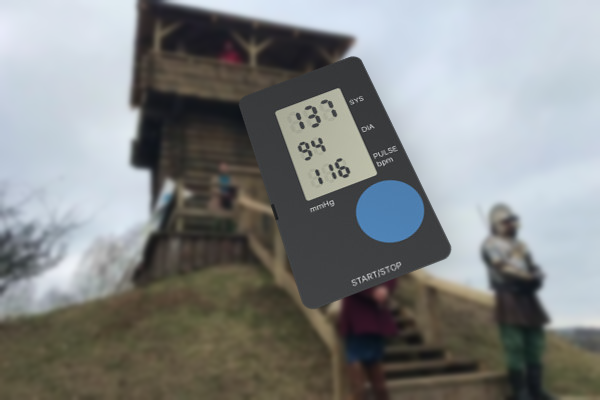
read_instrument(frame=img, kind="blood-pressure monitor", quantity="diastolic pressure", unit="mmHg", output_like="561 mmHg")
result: 94 mmHg
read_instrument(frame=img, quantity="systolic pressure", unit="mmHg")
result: 137 mmHg
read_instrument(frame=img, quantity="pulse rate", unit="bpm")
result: 116 bpm
